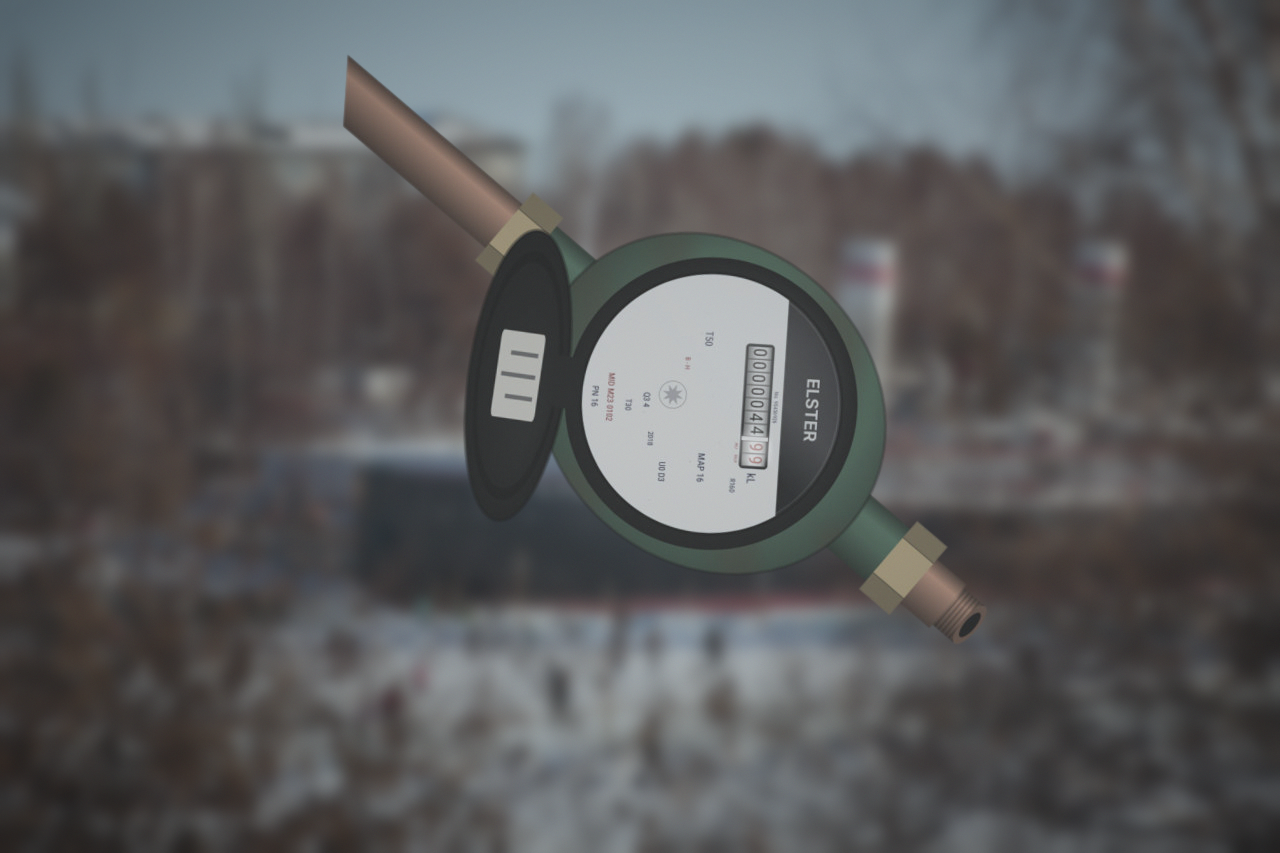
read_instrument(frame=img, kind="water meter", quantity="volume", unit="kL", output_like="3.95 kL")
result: 44.99 kL
